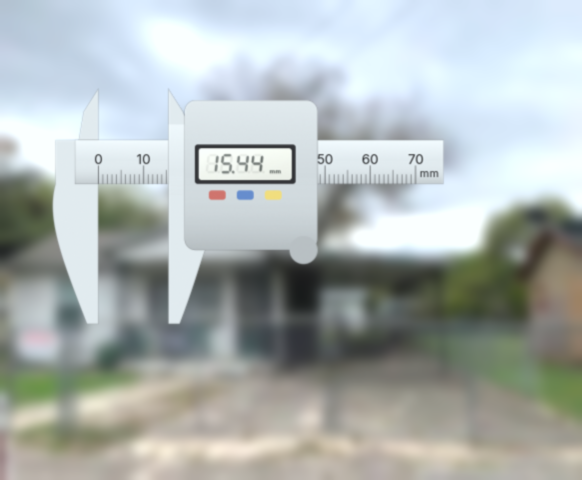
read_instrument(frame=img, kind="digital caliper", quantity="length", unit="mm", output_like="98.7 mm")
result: 15.44 mm
